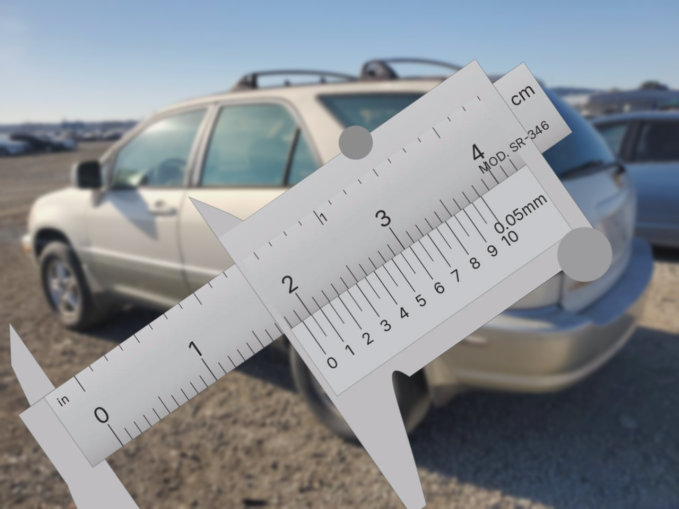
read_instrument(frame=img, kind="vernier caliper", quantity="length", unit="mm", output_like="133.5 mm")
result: 19.1 mm
